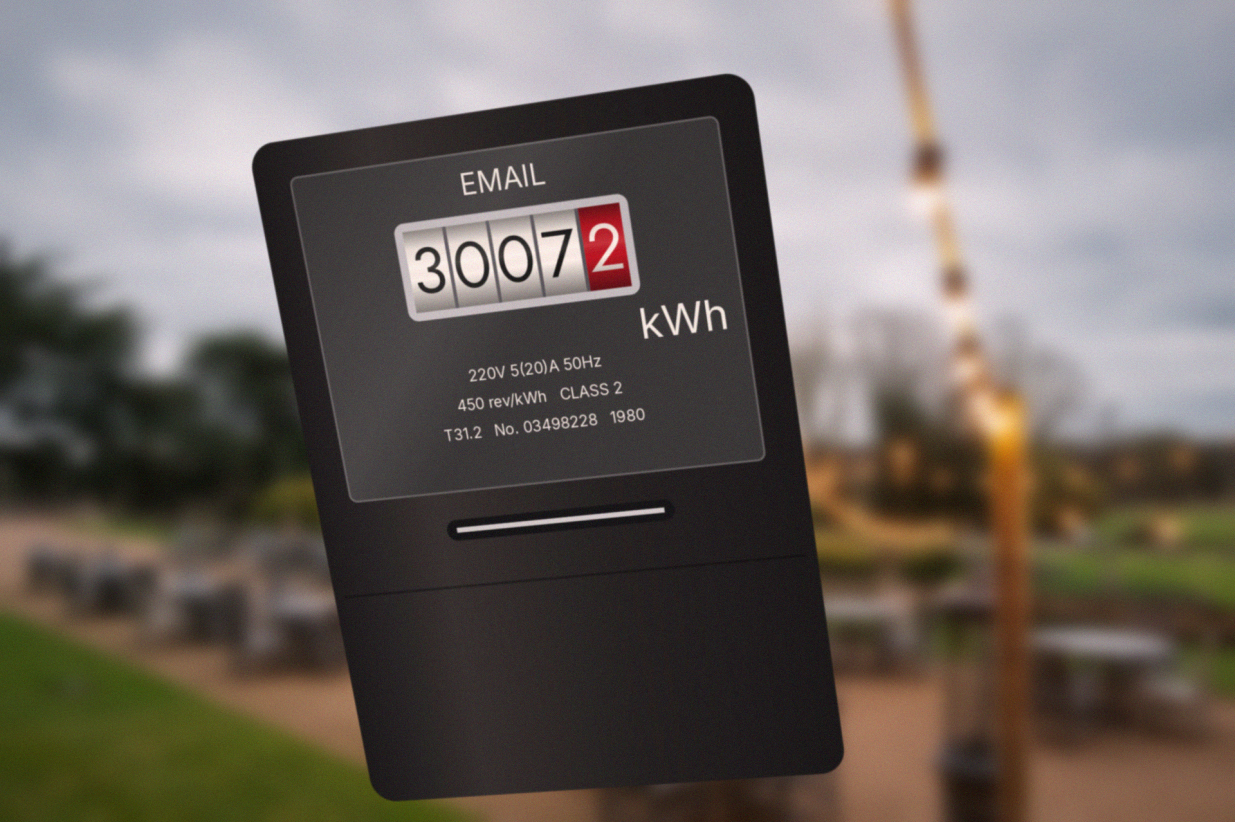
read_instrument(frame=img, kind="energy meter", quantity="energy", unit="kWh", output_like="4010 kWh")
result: 3007.2 kWh
